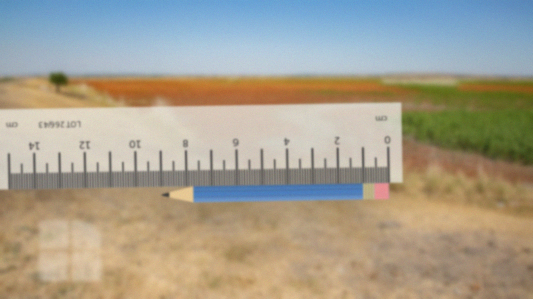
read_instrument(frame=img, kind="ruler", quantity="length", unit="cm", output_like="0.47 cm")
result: 9 cm
